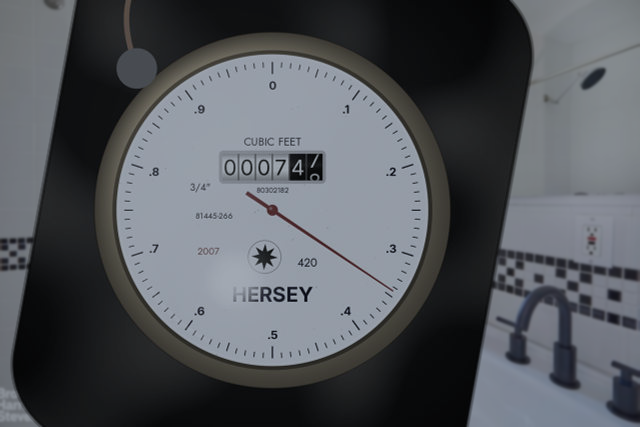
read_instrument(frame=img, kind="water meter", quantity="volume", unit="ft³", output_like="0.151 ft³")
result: 747.34 ft³
